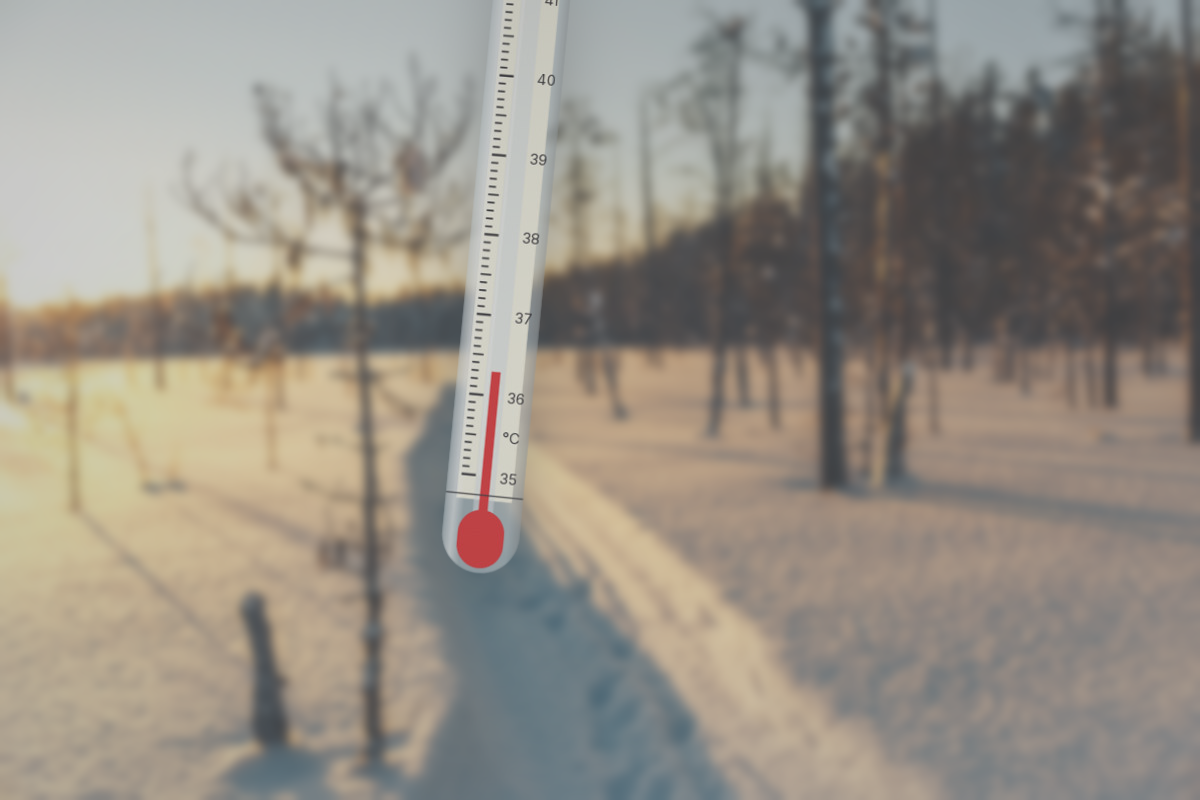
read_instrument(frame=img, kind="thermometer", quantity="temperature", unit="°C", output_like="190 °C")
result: 36.3 °C
